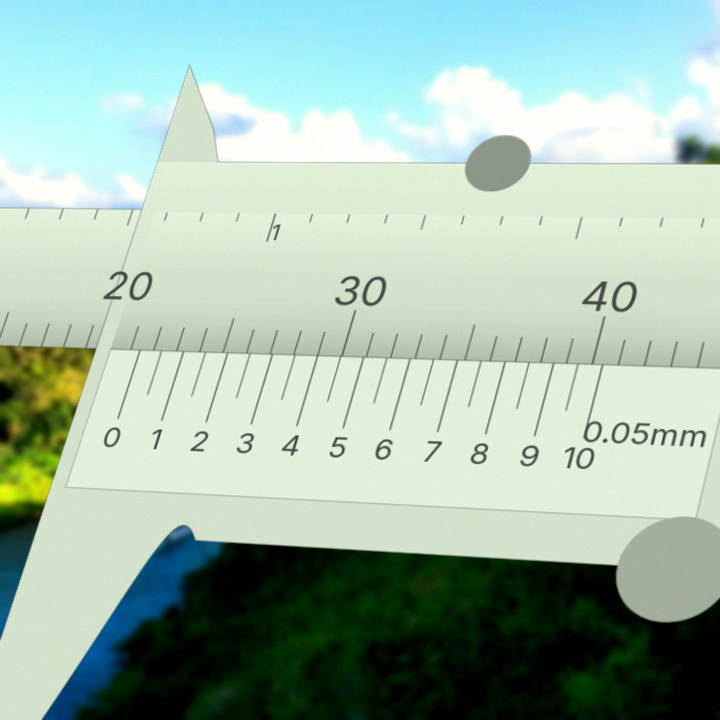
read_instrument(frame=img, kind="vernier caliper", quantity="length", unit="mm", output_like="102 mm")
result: 21.4 mm
